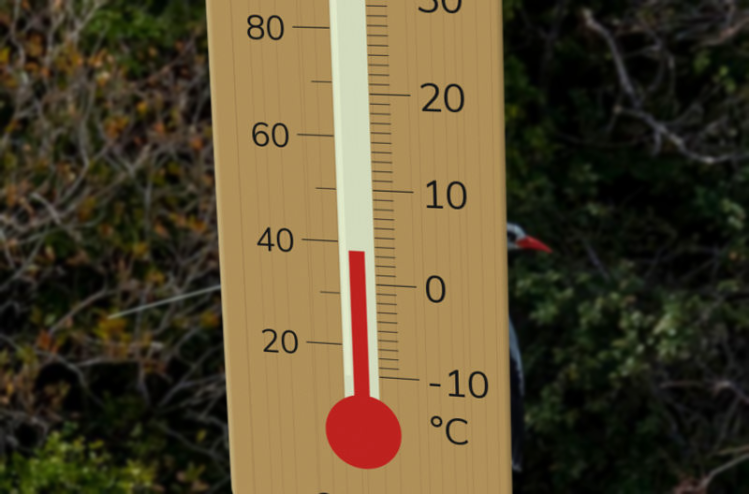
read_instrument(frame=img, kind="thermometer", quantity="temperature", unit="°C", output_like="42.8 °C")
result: 3.5 °C
